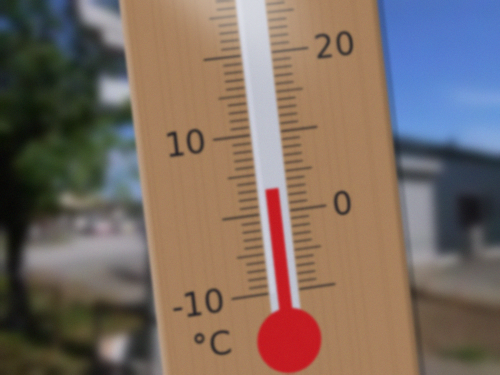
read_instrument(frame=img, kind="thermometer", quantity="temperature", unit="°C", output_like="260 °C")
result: 3 °C
